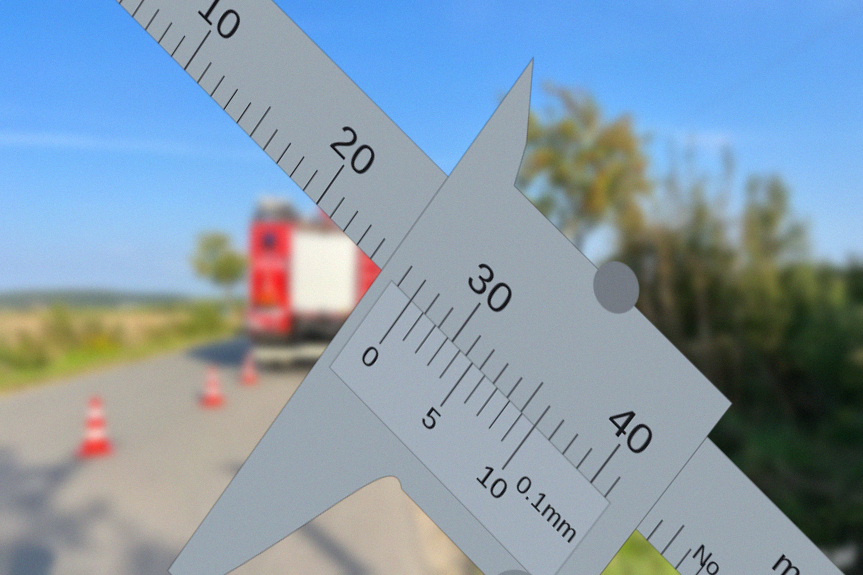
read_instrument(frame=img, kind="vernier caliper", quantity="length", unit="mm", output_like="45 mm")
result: 27.0 mm
